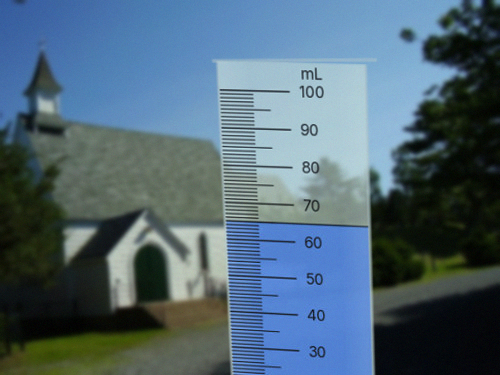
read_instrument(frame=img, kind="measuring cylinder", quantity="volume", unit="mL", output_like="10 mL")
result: 65 mL
